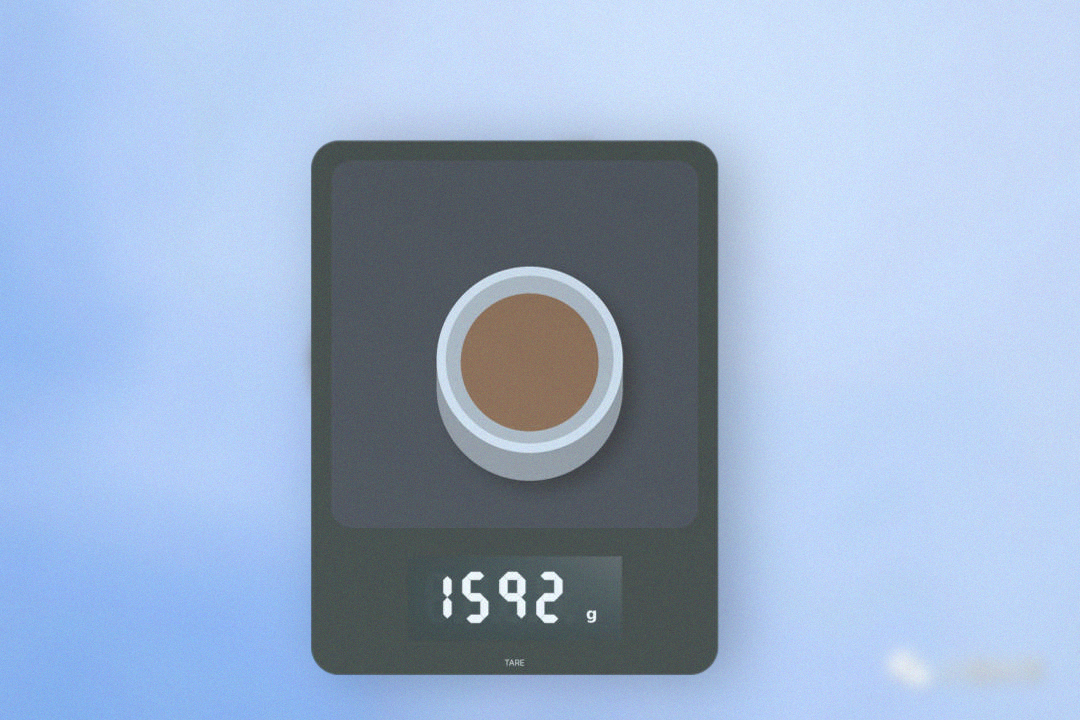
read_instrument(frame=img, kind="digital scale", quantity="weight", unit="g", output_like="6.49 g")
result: 1592 g
